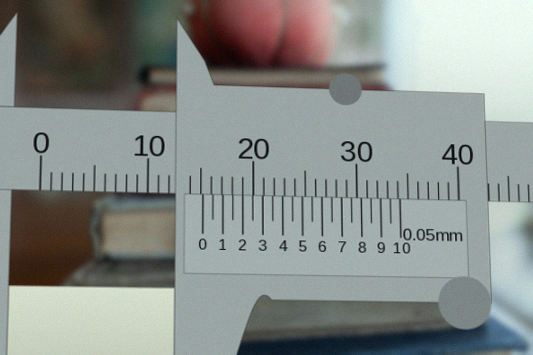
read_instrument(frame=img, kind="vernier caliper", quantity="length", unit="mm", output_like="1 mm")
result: 15.2 mm
